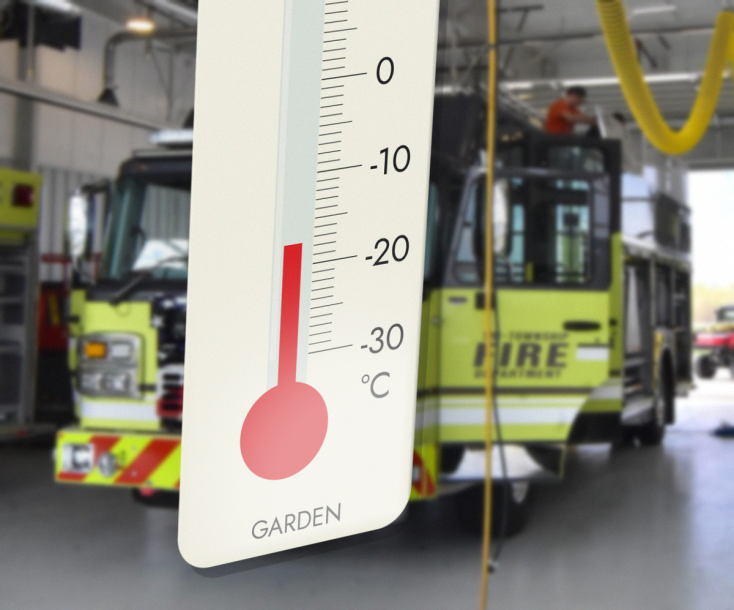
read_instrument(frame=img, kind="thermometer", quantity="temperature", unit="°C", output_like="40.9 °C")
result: -17.5 °C
